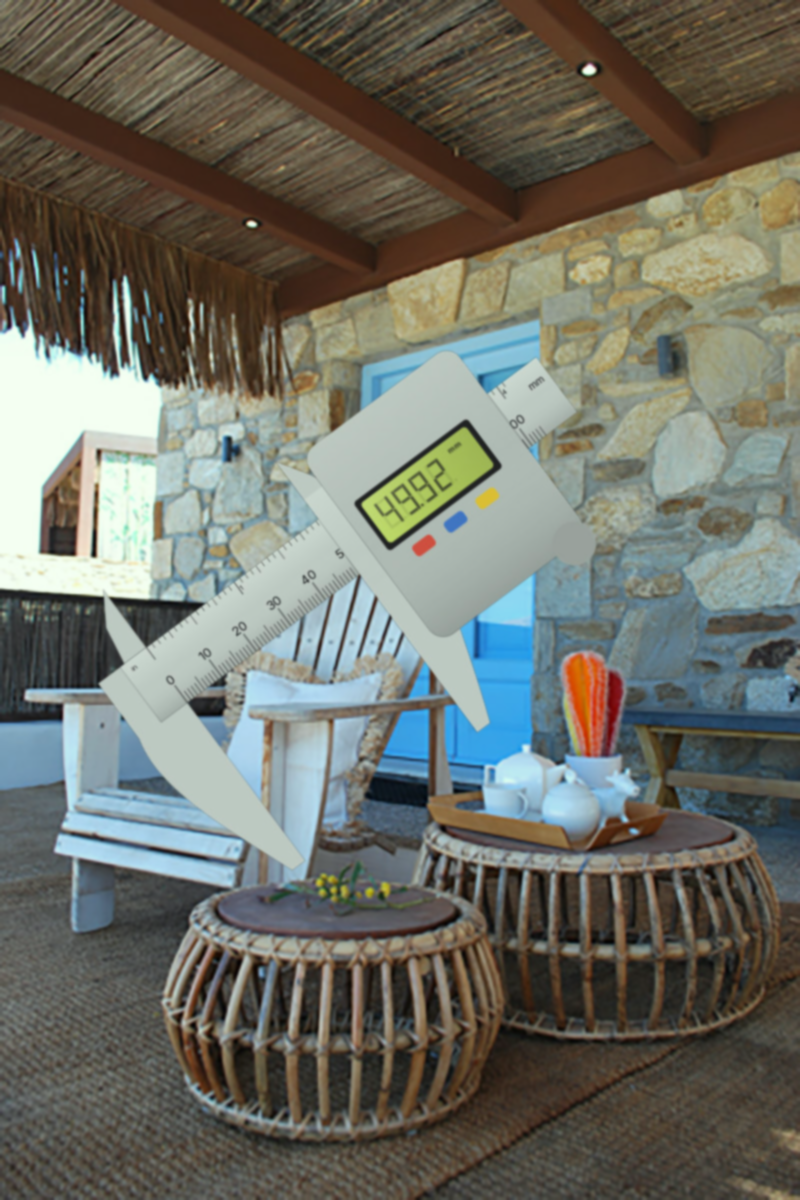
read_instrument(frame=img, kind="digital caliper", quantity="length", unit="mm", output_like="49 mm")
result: 49.92 mm
